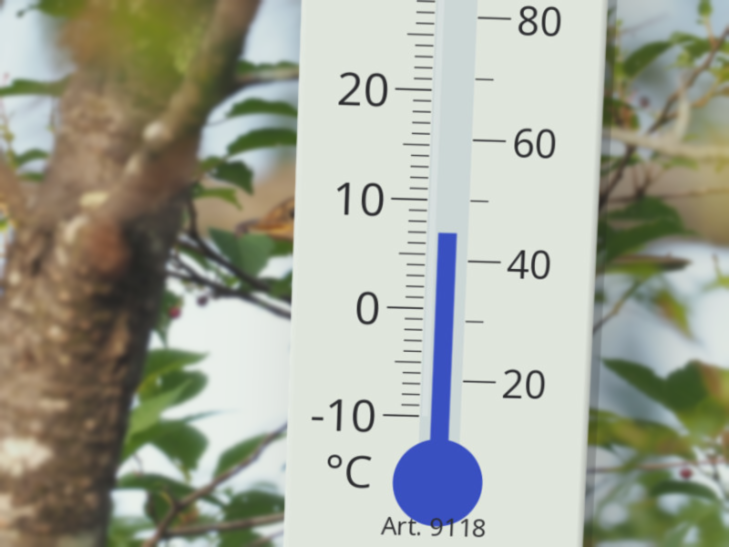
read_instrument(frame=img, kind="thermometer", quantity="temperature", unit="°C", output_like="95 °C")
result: 7 °C
